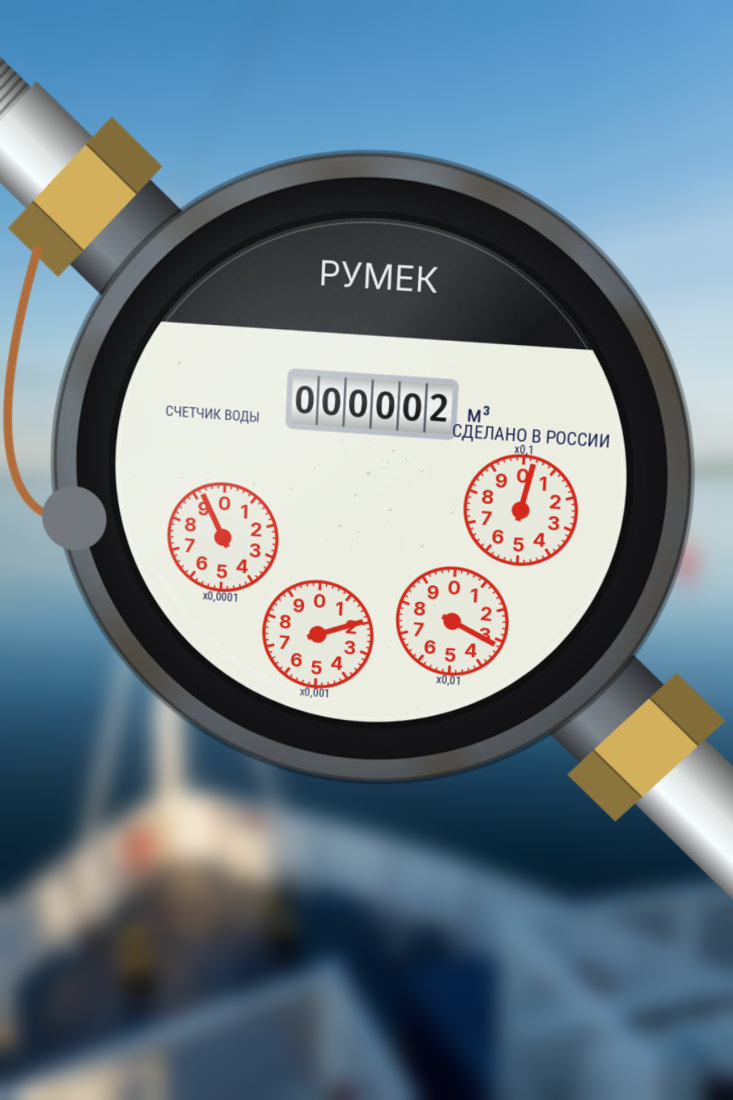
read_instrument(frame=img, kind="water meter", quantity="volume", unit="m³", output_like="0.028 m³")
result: 2.0319 m³
